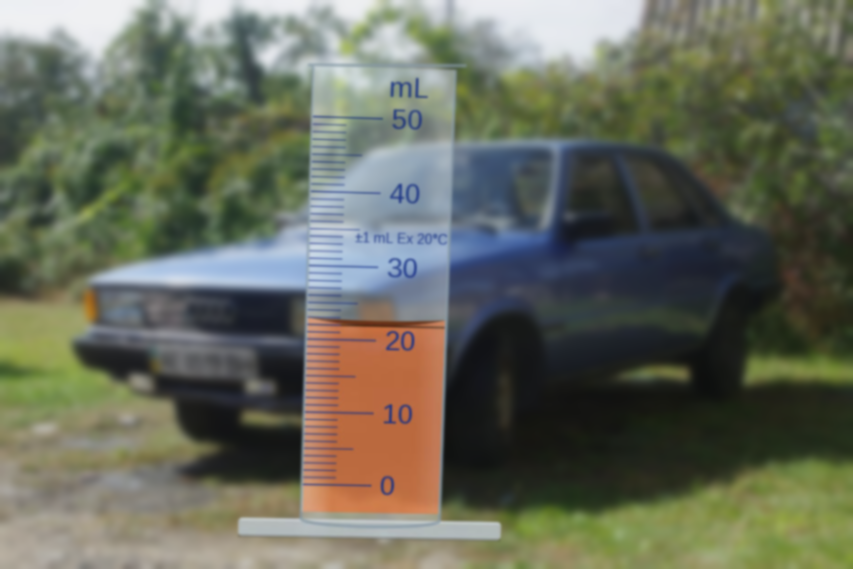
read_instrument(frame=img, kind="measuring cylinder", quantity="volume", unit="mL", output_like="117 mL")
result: 22 mL
